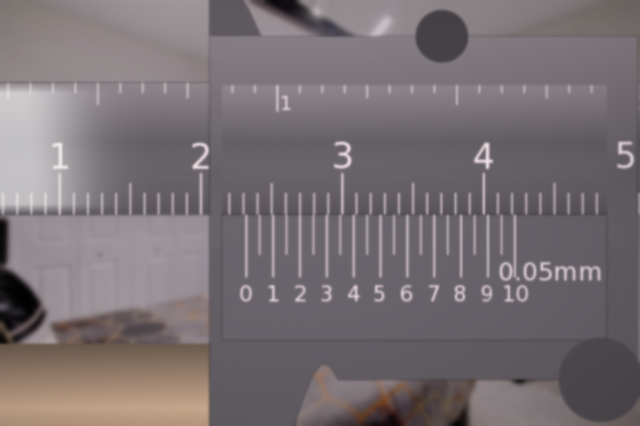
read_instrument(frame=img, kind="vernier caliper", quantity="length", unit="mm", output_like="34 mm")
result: 23.2 mm
